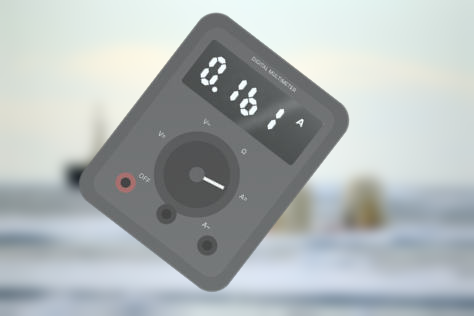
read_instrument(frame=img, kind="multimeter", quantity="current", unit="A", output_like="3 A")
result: 0.161 A
